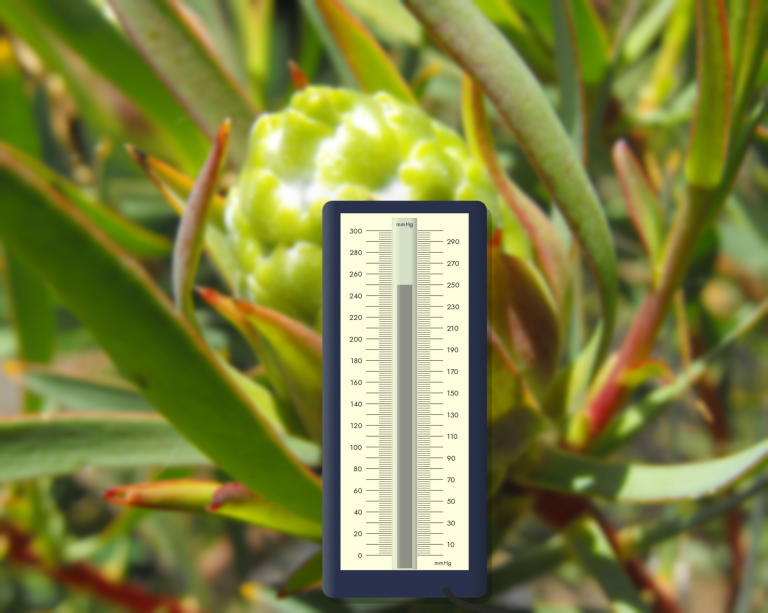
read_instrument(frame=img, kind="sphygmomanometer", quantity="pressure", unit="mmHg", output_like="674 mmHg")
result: 250 mmHg
